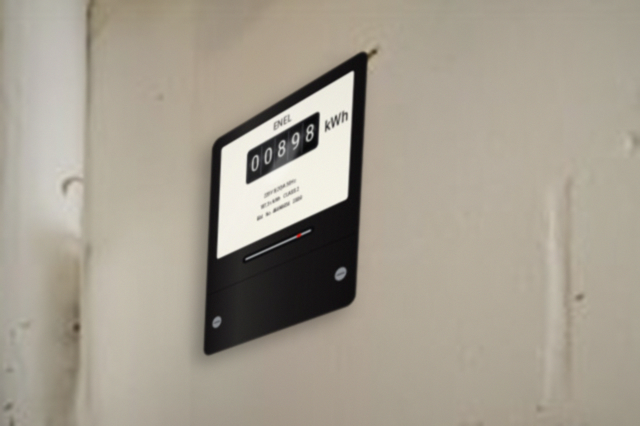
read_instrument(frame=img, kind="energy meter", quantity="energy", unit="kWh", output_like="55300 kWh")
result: 898 kWh
